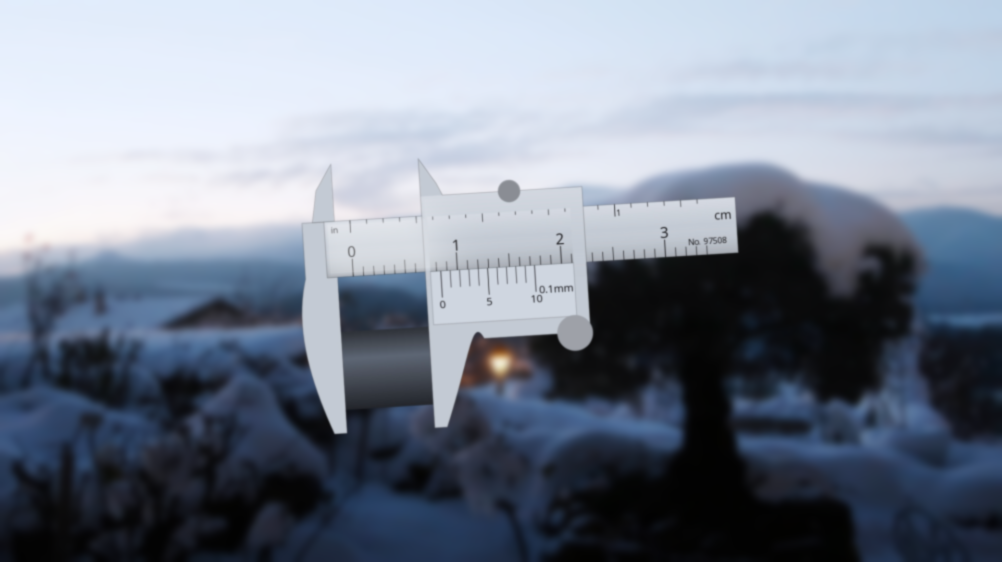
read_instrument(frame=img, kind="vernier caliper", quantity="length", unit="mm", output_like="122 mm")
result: 8.4 mm
